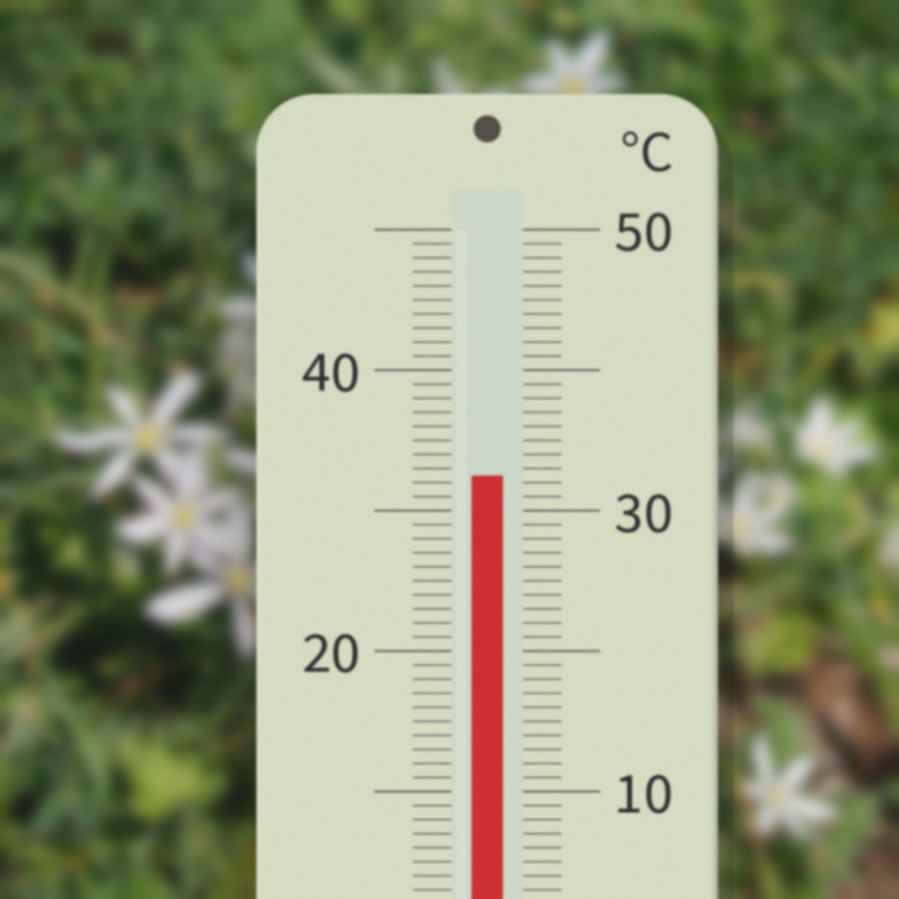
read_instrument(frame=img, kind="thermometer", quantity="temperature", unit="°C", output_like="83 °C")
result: 32.5 °C
